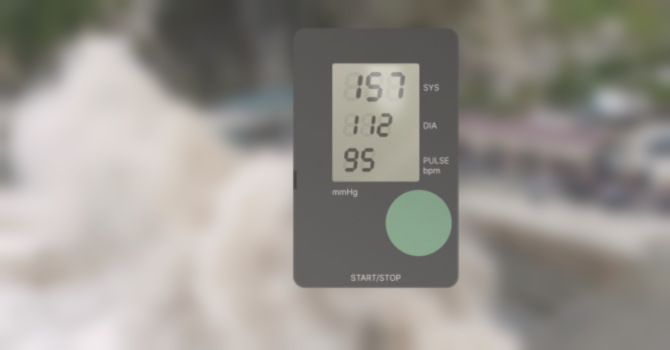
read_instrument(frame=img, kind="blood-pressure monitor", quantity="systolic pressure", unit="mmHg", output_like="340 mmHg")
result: 157 mmHg
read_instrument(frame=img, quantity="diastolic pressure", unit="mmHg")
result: 112 mmHg
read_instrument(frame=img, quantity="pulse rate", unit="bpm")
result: 95 bpm
